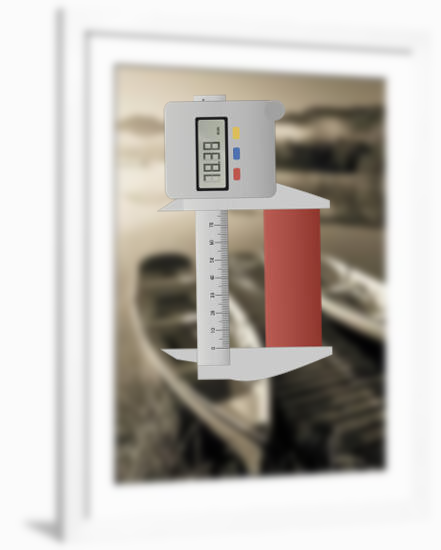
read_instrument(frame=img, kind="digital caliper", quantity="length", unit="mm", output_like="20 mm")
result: 78.38 mm
